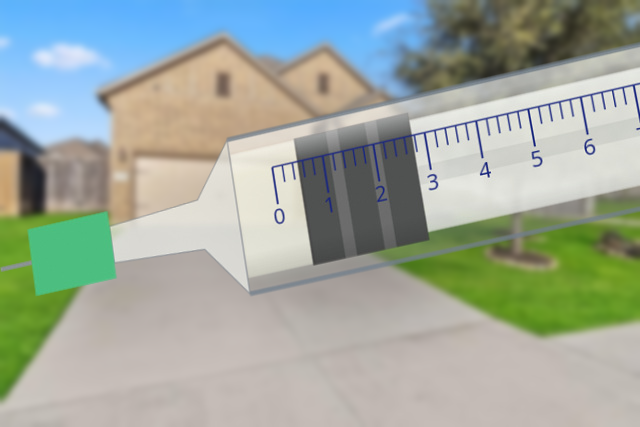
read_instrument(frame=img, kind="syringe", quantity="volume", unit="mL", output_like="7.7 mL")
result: 0.5 mL
